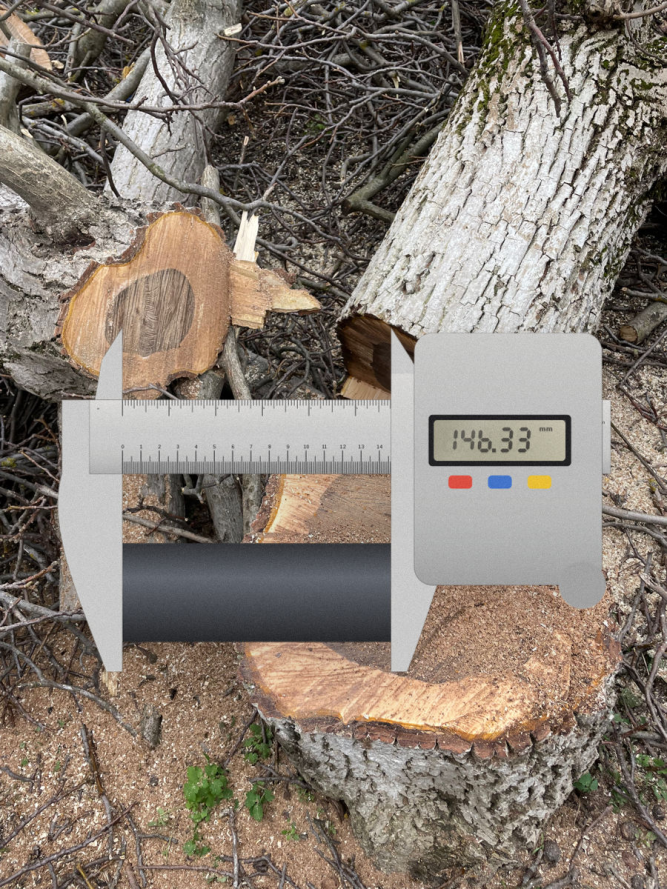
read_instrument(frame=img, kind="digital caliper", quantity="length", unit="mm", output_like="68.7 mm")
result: 146.33 mm
